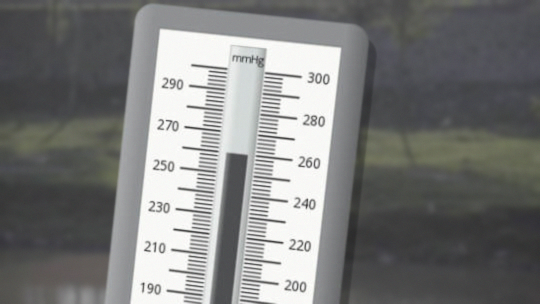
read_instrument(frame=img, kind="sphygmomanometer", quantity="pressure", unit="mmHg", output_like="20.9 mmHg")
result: 260 mmHg
